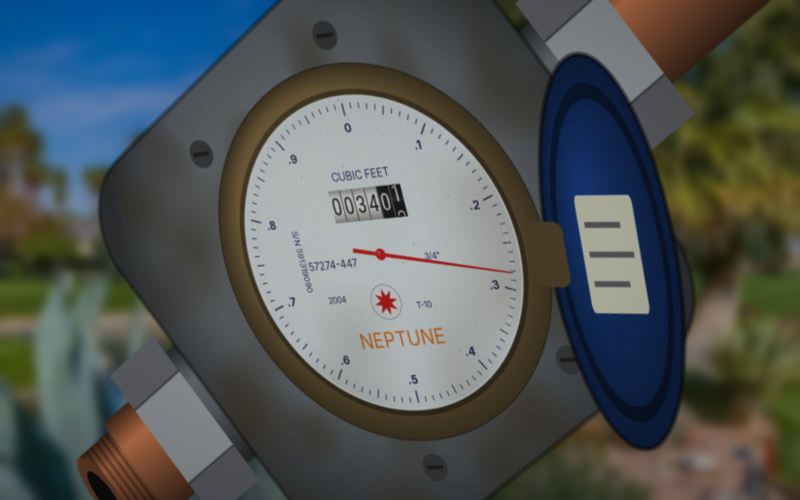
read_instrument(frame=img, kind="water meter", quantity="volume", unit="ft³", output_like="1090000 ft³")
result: 3401.28 ft³
